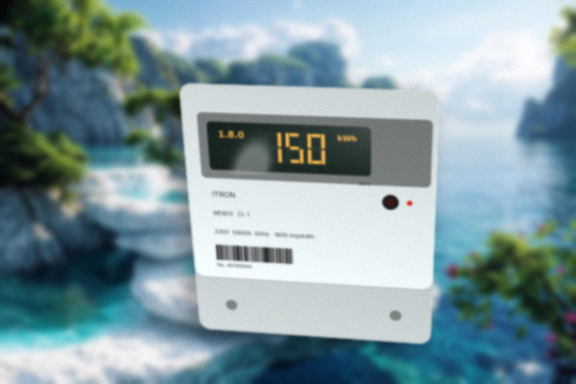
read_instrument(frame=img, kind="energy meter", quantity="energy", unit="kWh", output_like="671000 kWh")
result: 150 kWh
